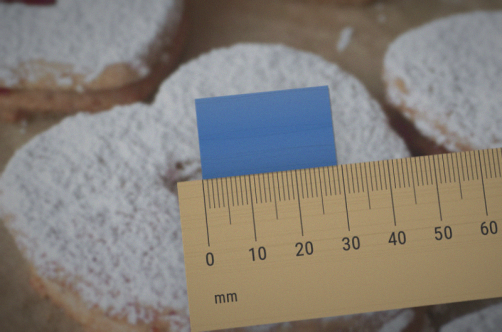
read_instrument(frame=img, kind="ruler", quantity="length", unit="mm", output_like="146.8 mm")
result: 29 mm
